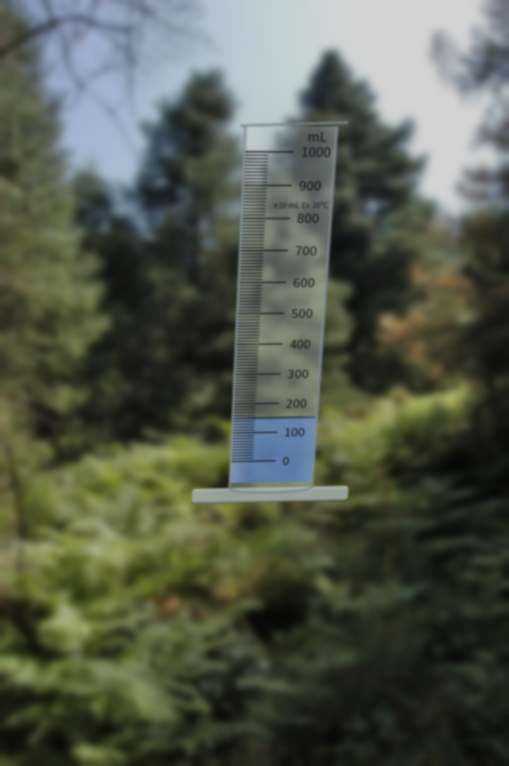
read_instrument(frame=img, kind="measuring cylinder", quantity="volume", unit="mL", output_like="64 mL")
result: 150 mL
